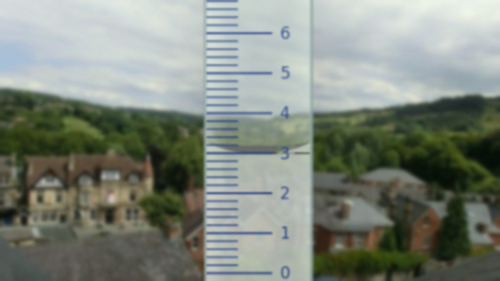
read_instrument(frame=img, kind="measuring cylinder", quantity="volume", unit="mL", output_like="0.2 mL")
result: 3 mL
